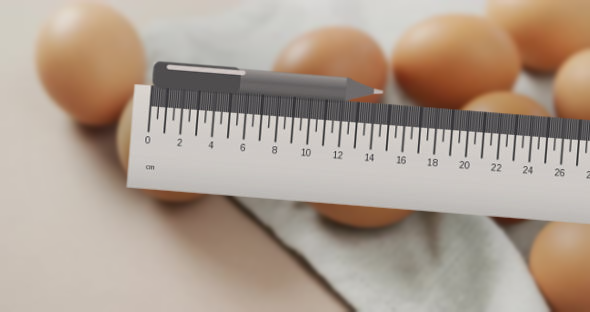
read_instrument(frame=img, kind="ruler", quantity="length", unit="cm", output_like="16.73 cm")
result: 14.5 cm
